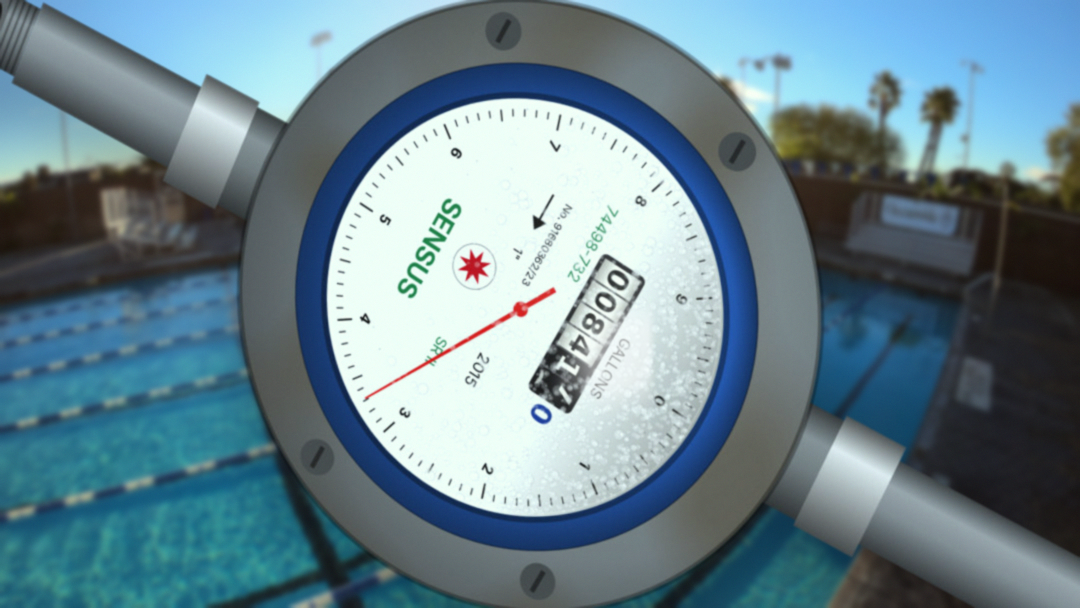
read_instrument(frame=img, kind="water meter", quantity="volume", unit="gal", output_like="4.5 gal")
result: 84173.3 gal
